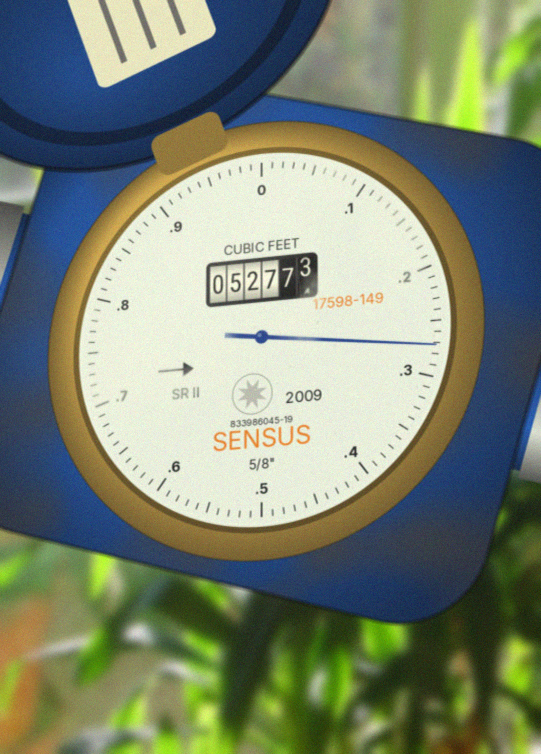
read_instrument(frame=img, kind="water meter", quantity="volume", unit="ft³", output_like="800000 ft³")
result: 52773.27 ft³
